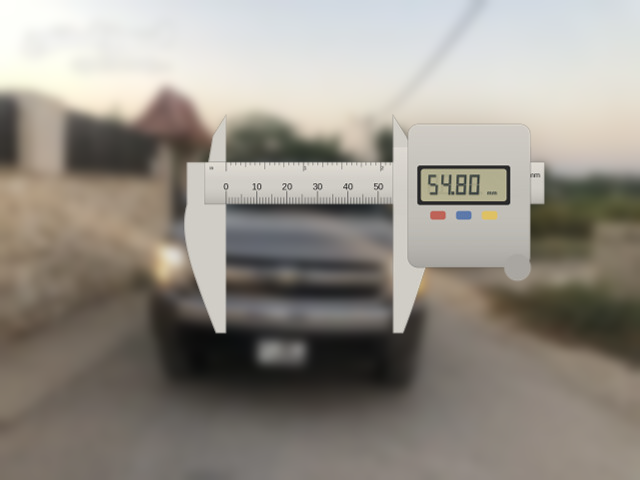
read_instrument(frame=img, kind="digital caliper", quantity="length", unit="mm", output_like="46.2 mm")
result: 54.80 mm
